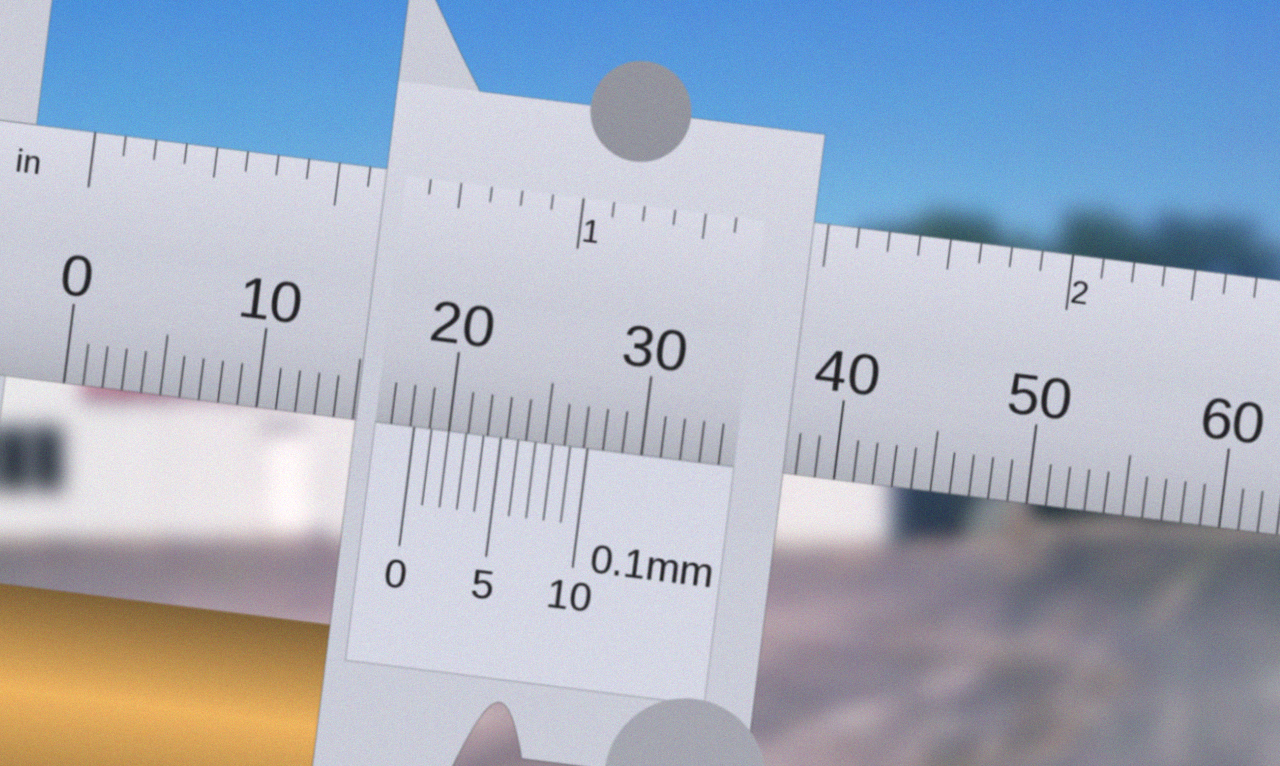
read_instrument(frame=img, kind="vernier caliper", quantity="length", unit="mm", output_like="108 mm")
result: 18.2 mm
